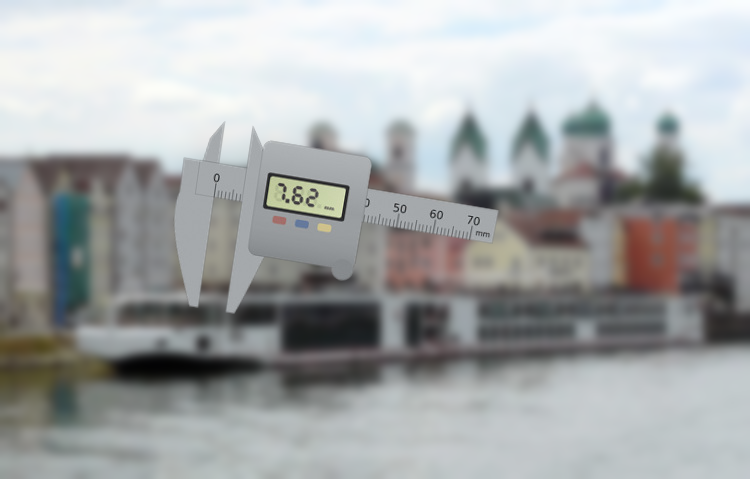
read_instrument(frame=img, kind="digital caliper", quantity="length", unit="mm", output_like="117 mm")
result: 7.62 mm
